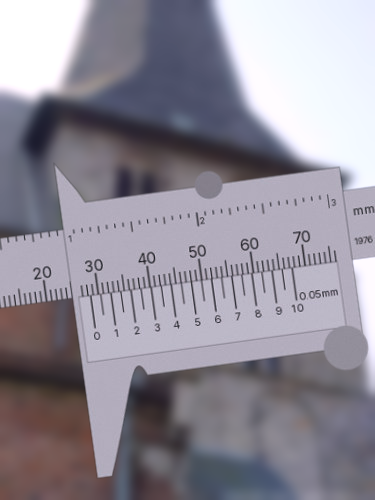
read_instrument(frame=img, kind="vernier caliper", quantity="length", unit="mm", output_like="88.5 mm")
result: 28.5 mm
